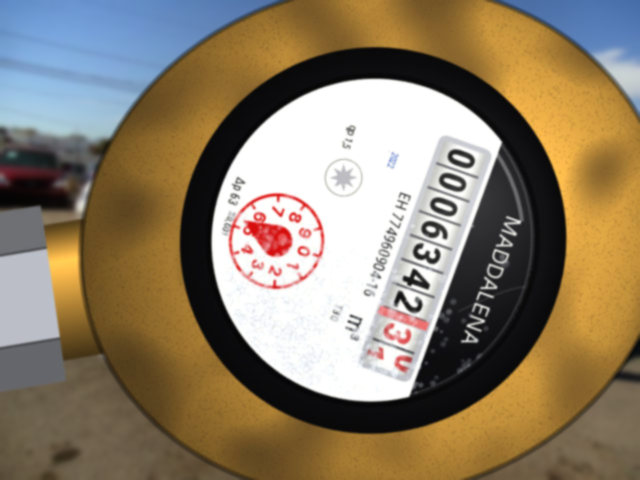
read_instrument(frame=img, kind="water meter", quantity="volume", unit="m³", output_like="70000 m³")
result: 6342.305 m³
